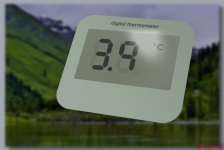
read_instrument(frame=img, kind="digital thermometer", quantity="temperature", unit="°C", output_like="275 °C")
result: 3.9 °C
